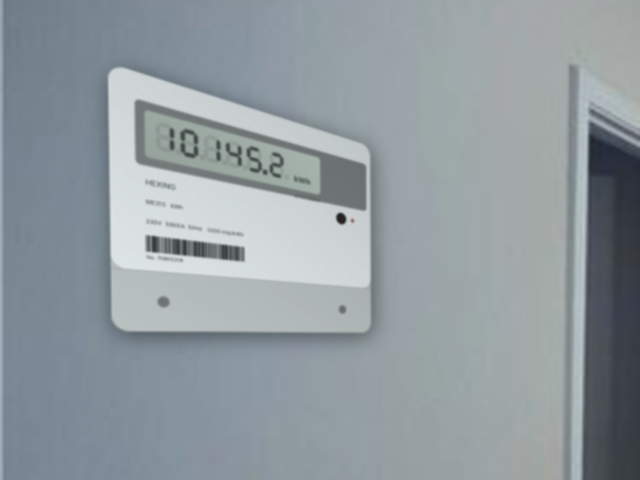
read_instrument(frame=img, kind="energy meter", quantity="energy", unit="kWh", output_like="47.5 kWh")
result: 10145.2 kWh
